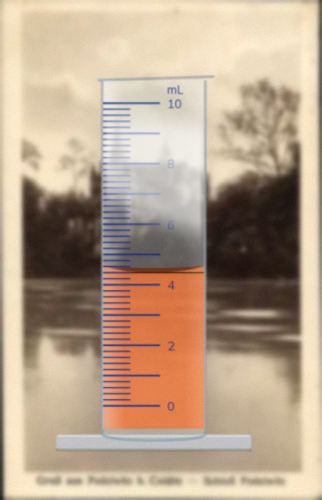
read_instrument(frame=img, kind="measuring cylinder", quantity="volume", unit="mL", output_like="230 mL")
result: 4.4 mL
